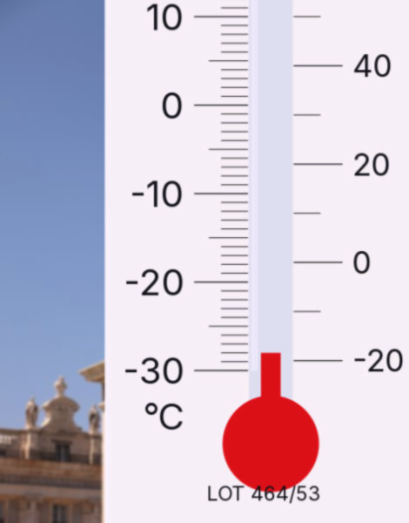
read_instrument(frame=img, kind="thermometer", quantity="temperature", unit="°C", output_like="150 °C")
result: -28 °C
